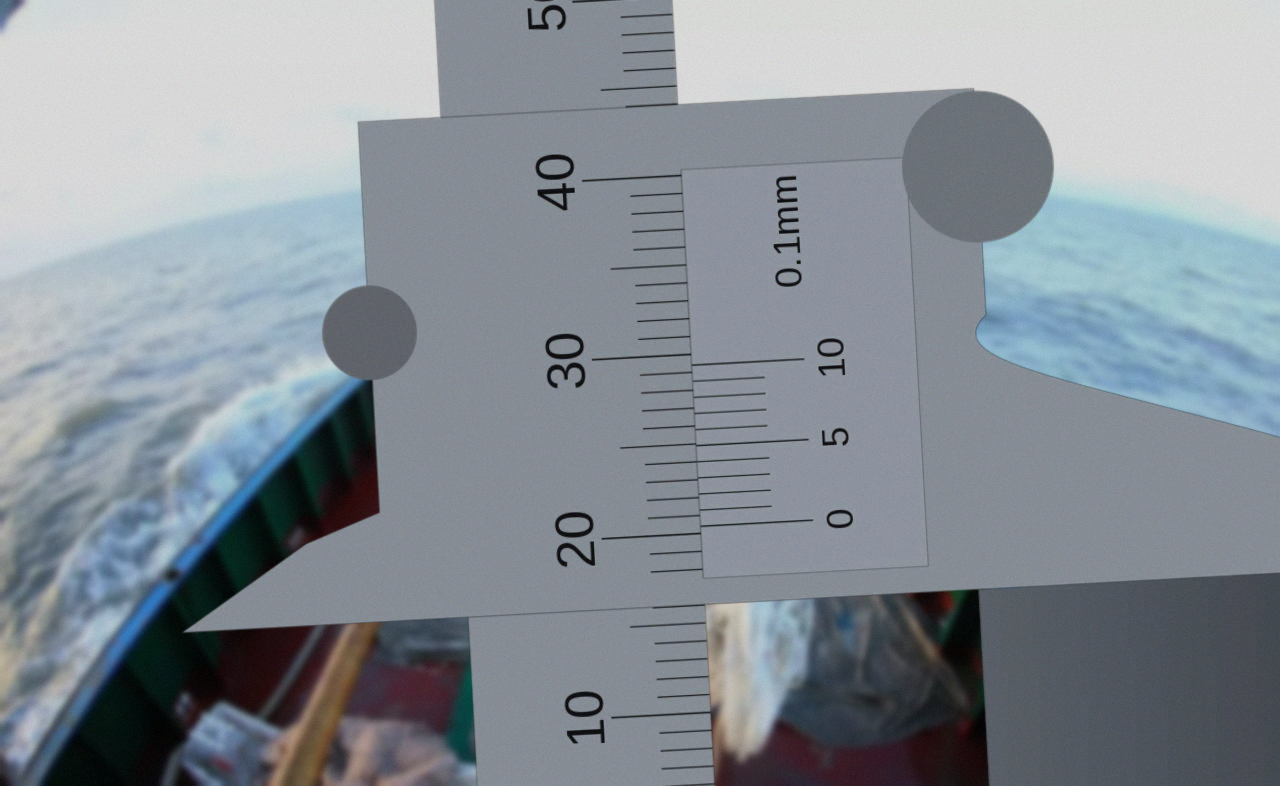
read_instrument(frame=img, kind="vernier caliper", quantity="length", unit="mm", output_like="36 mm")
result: 20.4 mm
